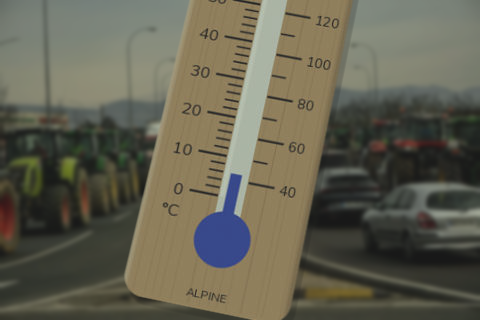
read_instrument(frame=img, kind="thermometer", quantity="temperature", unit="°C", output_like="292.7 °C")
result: 6 °C
